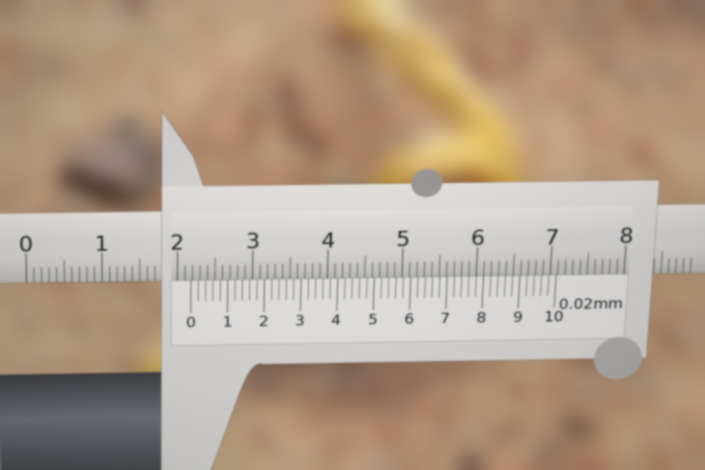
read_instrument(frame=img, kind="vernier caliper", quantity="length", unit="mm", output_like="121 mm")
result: 21.8 mm
